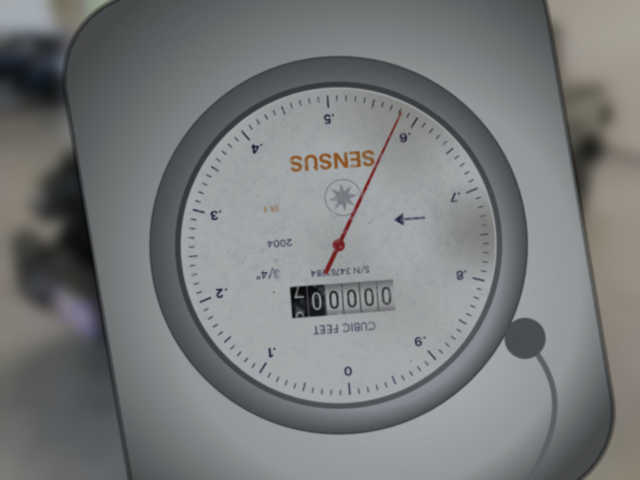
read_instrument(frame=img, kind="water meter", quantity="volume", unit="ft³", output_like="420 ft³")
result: 6.58 ft³
